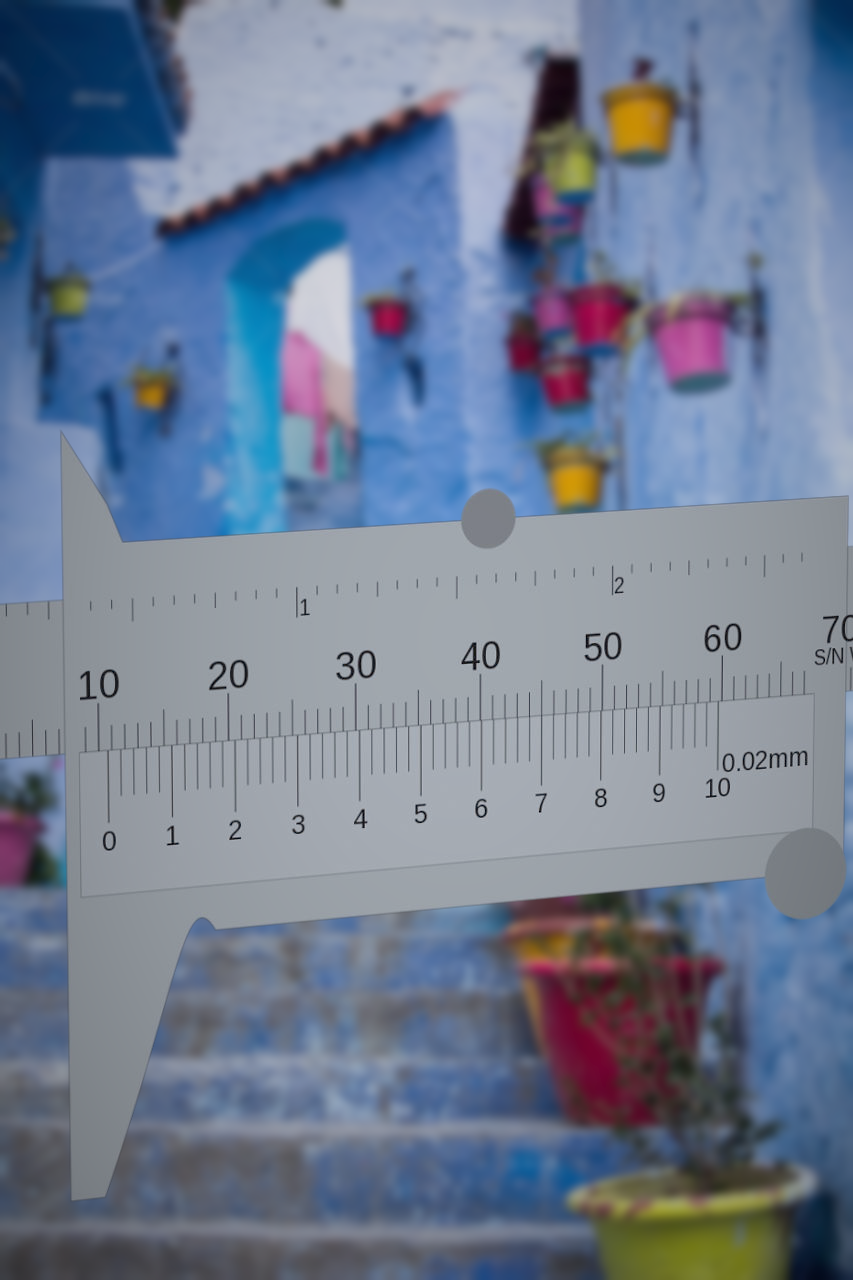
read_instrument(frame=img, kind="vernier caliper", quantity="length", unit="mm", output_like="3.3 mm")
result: 10.7 mm
